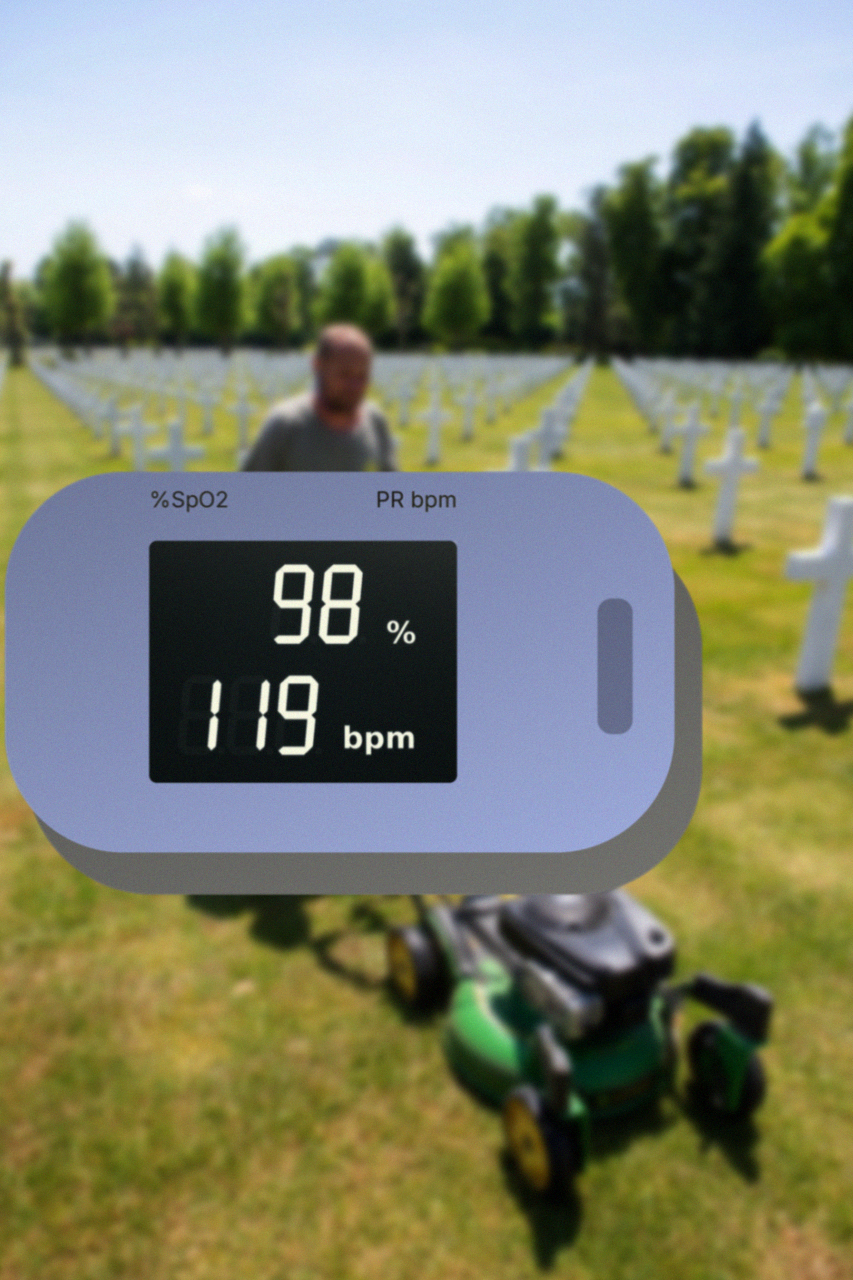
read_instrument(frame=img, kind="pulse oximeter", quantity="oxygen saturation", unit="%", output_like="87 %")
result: 98 %
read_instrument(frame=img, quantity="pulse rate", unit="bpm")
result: 119 bpm
